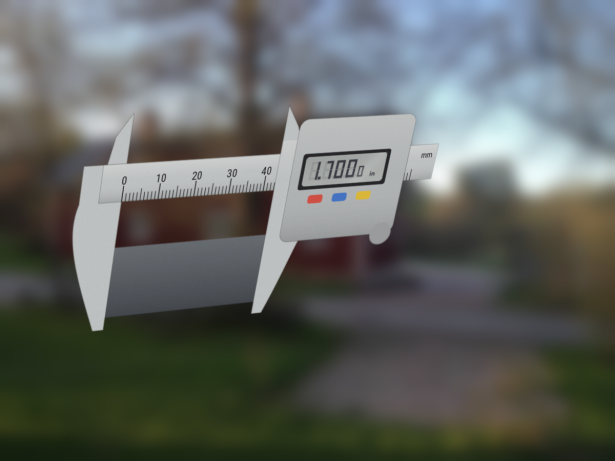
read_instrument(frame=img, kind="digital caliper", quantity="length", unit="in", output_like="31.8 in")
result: 1.7000 in
